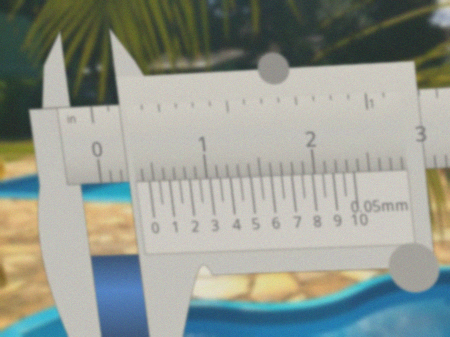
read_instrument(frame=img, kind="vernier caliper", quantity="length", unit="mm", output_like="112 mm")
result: 4.6 mm
